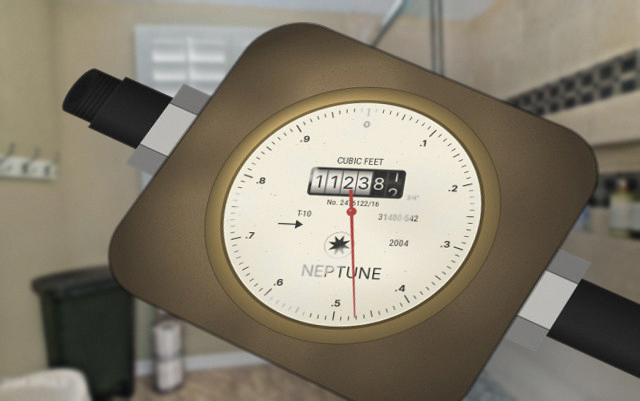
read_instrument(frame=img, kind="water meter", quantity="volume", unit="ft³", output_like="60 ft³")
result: 112381.47 ft³
